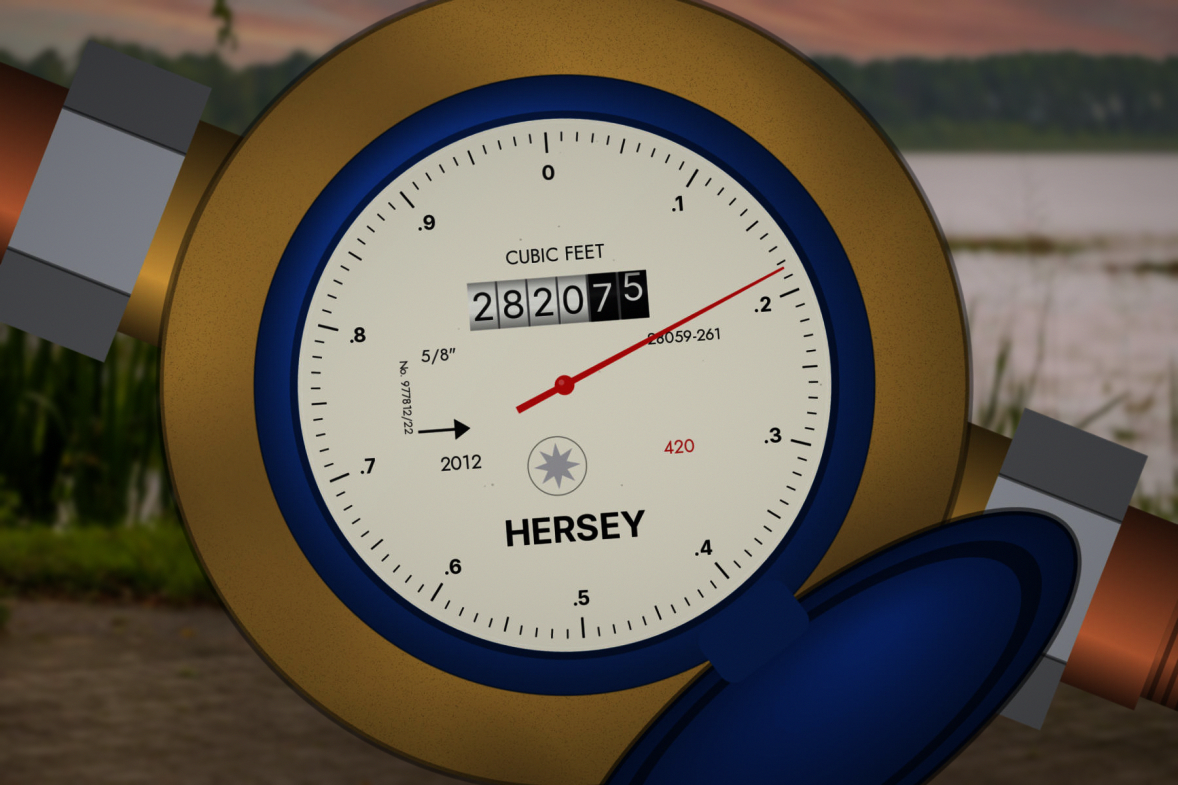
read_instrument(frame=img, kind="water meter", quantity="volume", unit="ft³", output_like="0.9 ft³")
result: 282075.18 ft³
